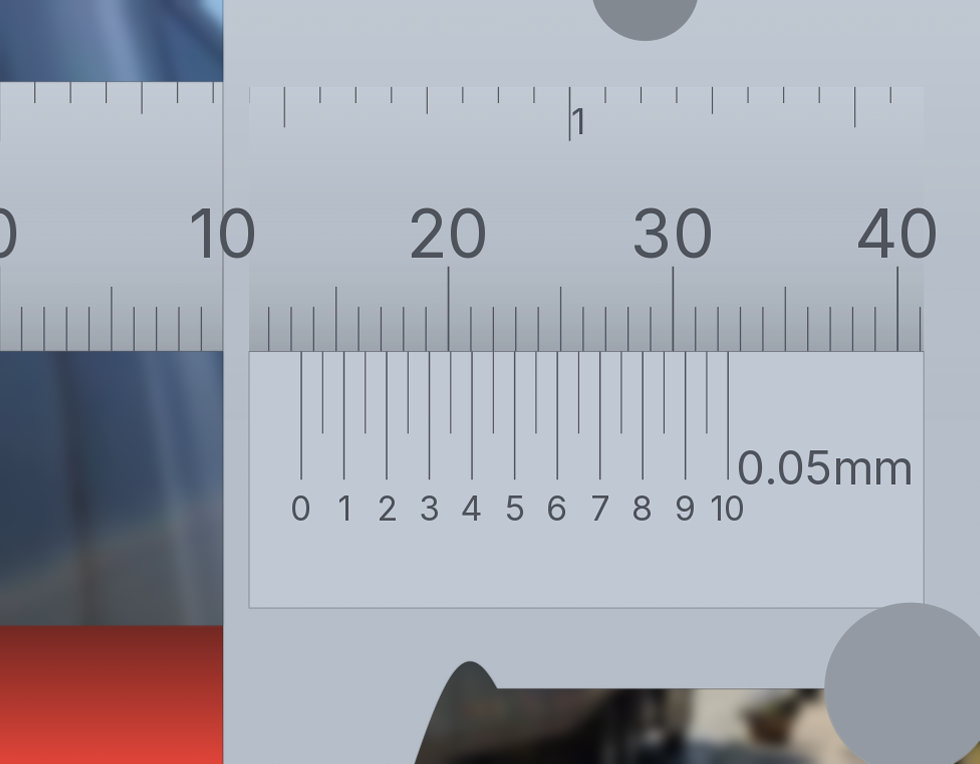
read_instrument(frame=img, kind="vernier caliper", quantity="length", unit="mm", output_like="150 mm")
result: 13.45 mm
